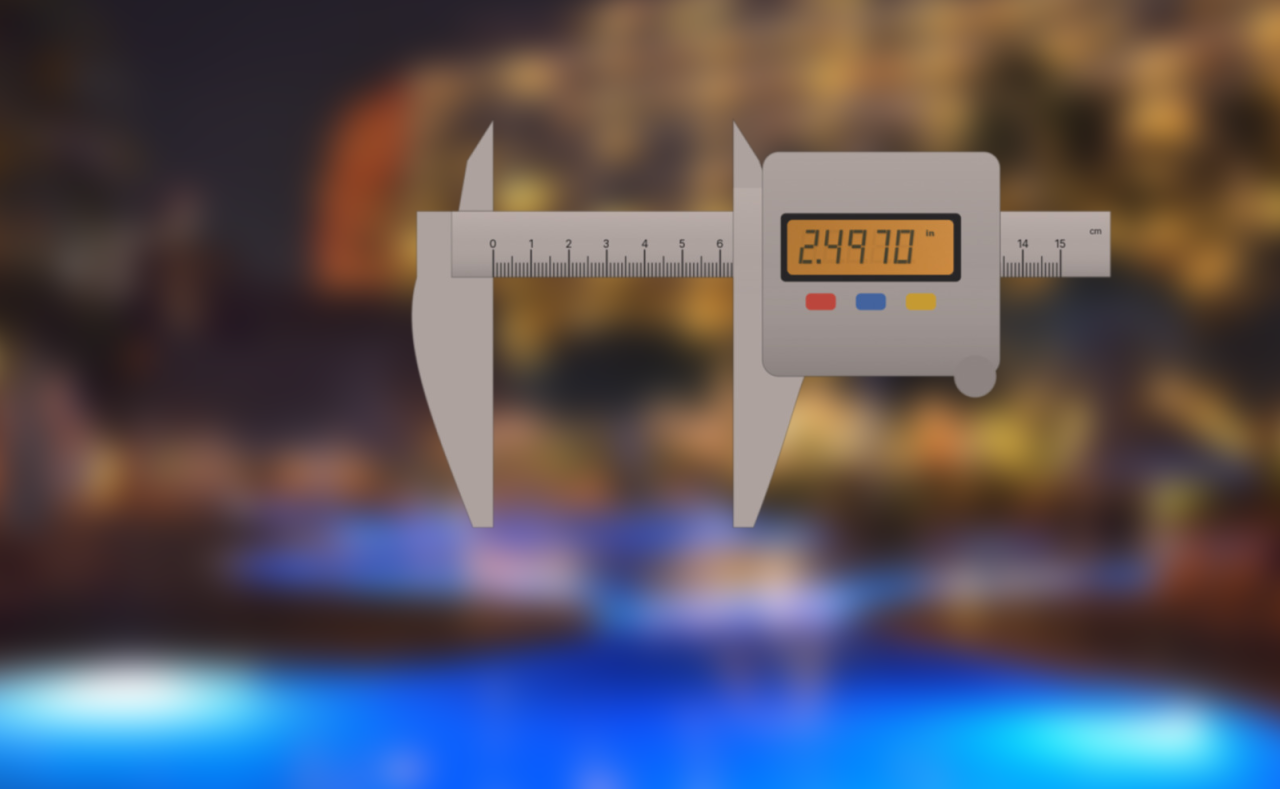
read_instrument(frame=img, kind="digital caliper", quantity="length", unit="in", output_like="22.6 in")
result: 2.4970 in
